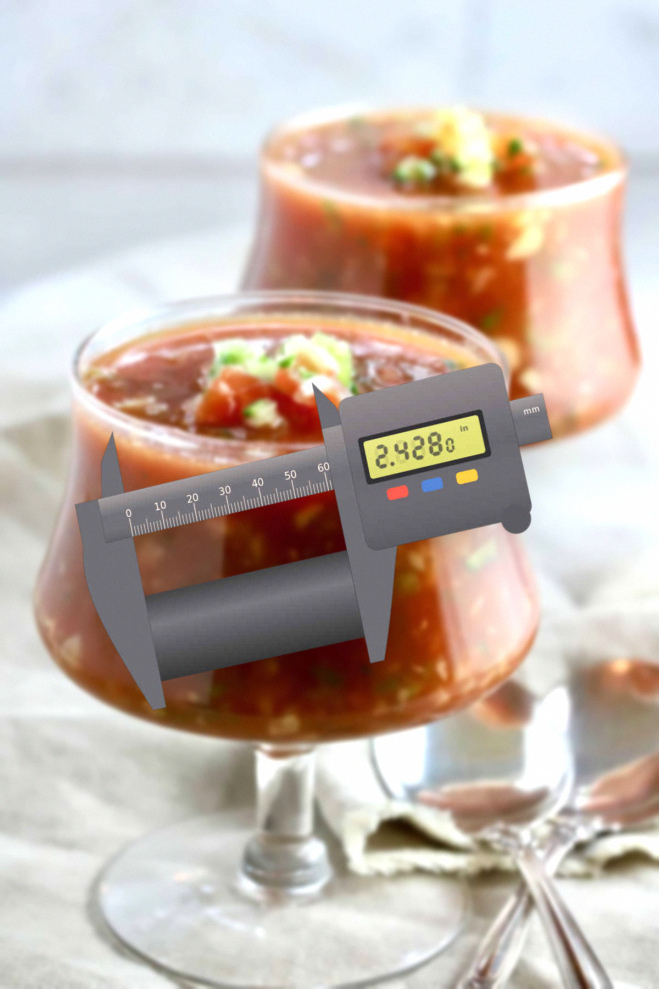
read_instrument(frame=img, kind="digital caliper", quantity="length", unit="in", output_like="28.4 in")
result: 2.4280 in
